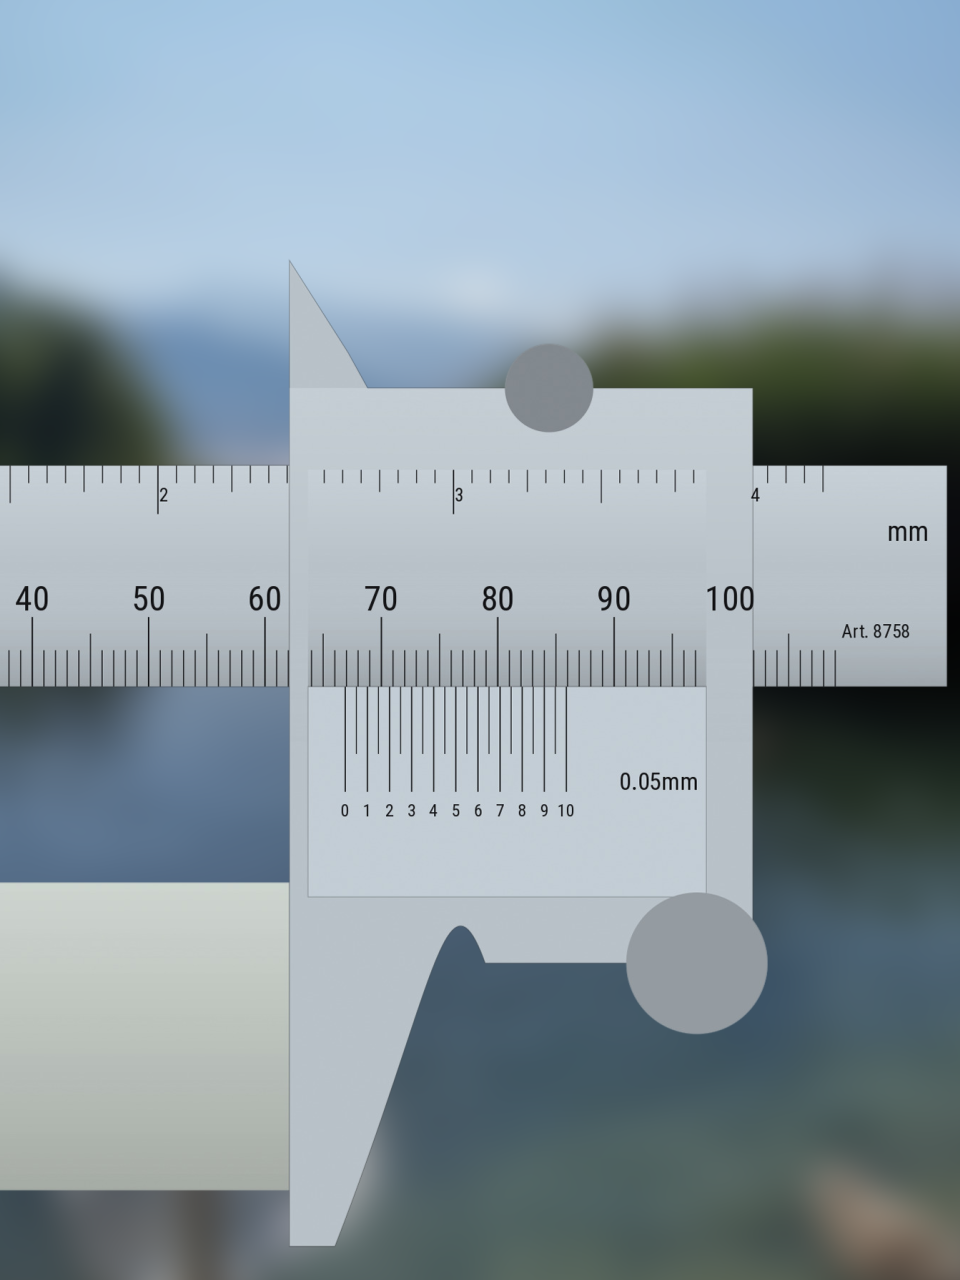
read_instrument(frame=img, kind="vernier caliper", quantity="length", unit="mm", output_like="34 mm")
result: 66.9 mm
